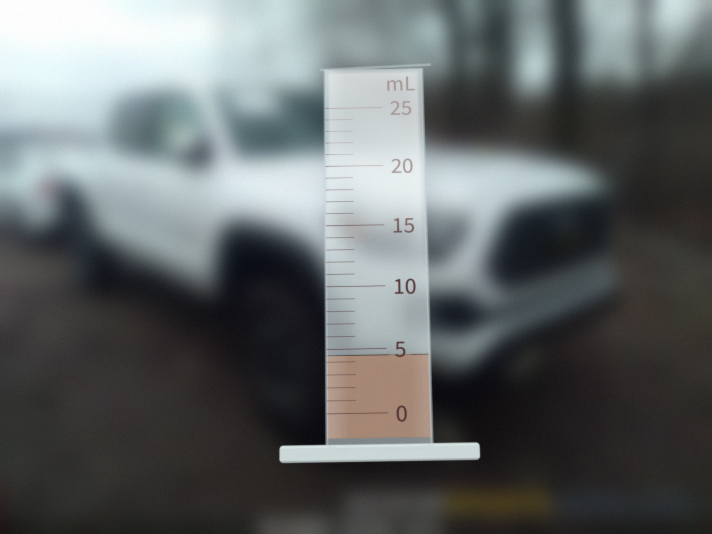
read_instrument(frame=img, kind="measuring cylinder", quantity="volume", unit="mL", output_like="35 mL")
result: 4.5 mL
